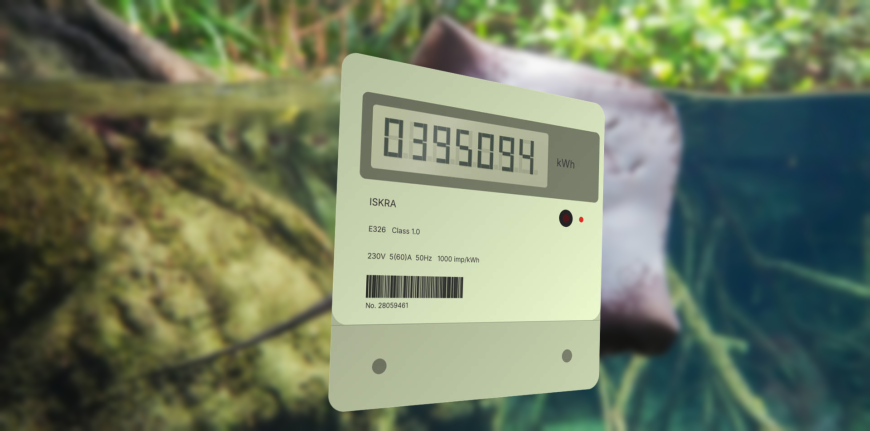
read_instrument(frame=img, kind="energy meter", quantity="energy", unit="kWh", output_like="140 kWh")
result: 395094 kWh
